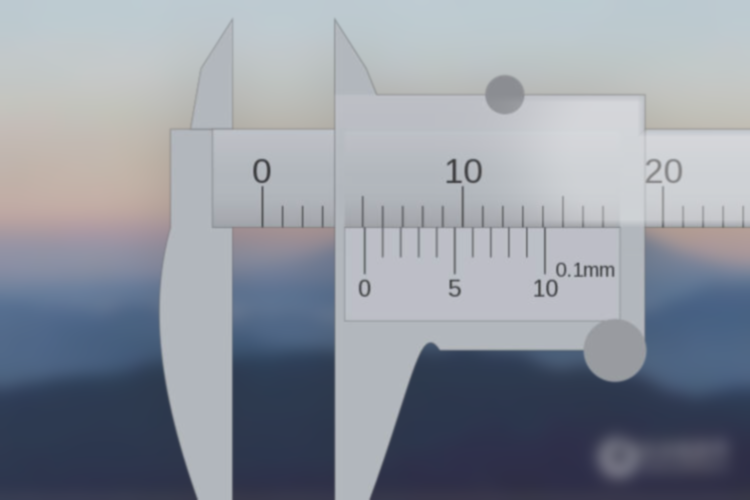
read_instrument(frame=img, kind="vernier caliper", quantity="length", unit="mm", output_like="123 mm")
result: 5.1 mm
